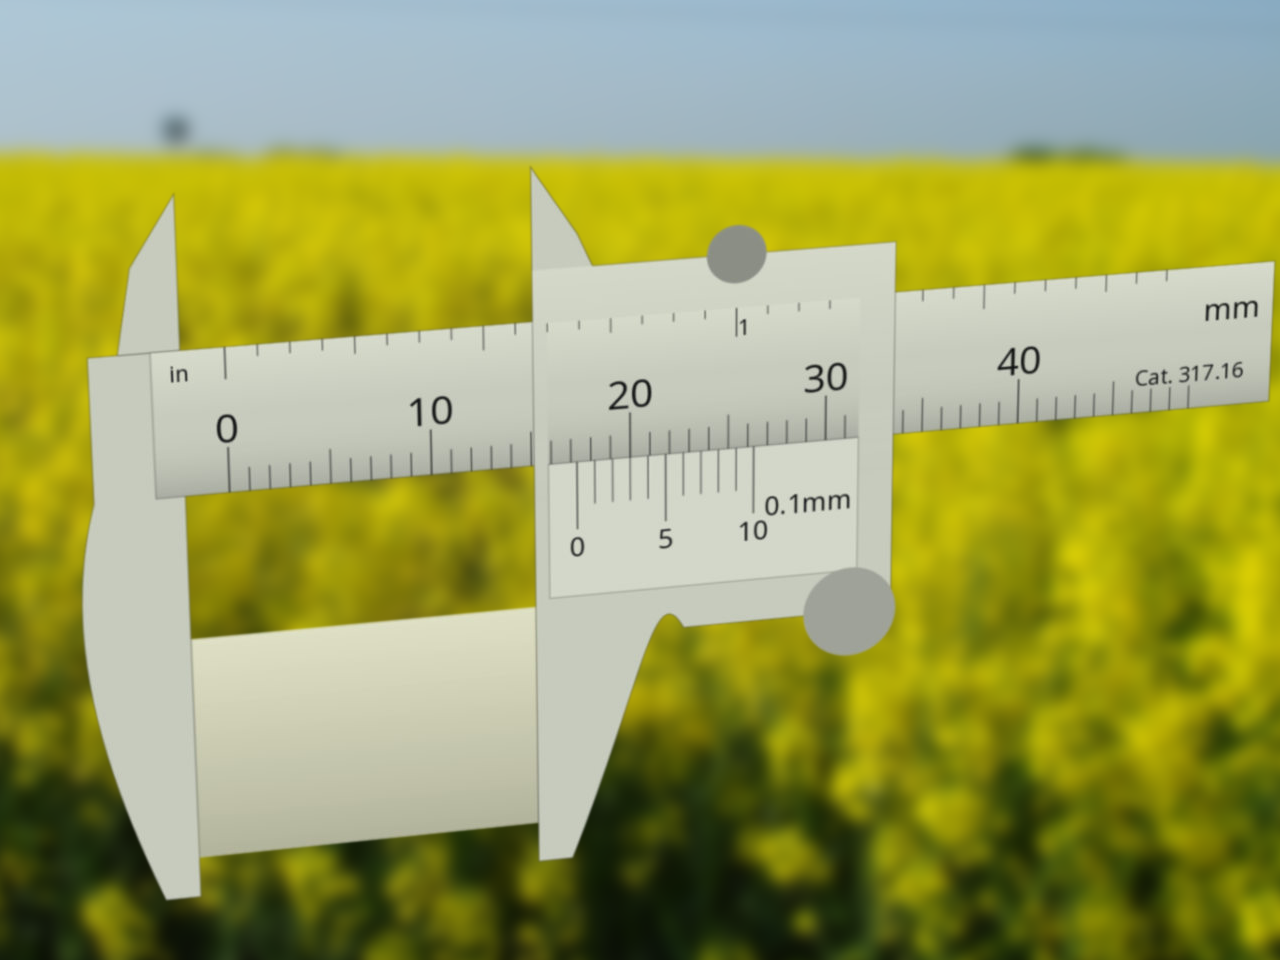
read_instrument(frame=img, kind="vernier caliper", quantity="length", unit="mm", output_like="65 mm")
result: 17.3 mm
